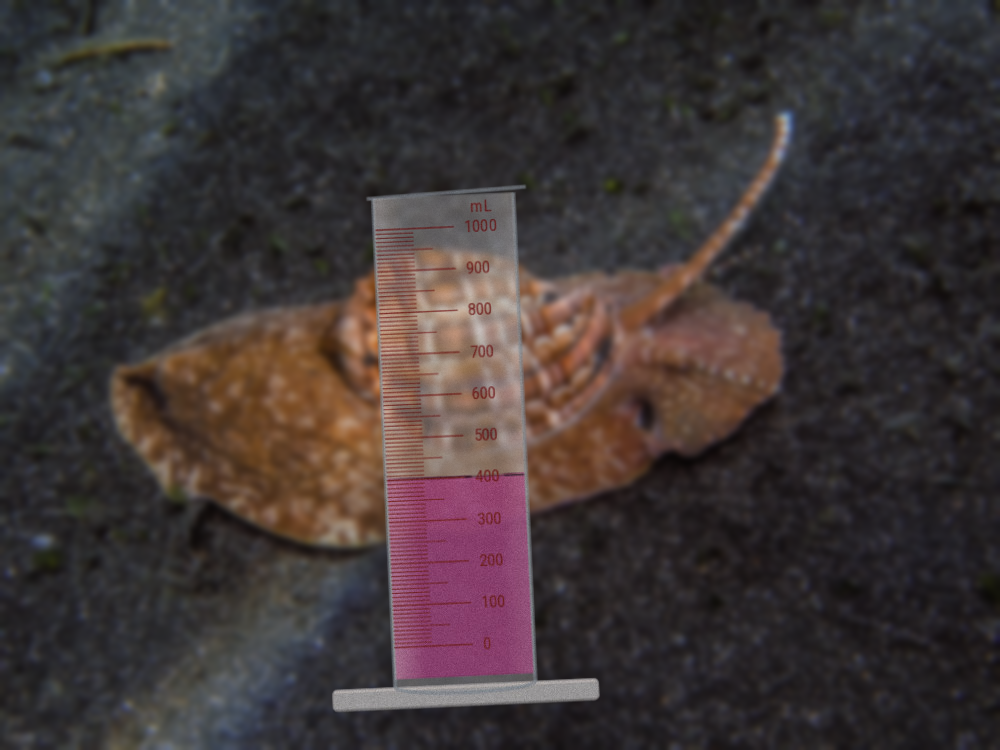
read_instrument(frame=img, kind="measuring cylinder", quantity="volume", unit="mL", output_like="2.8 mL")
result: 400 mL
